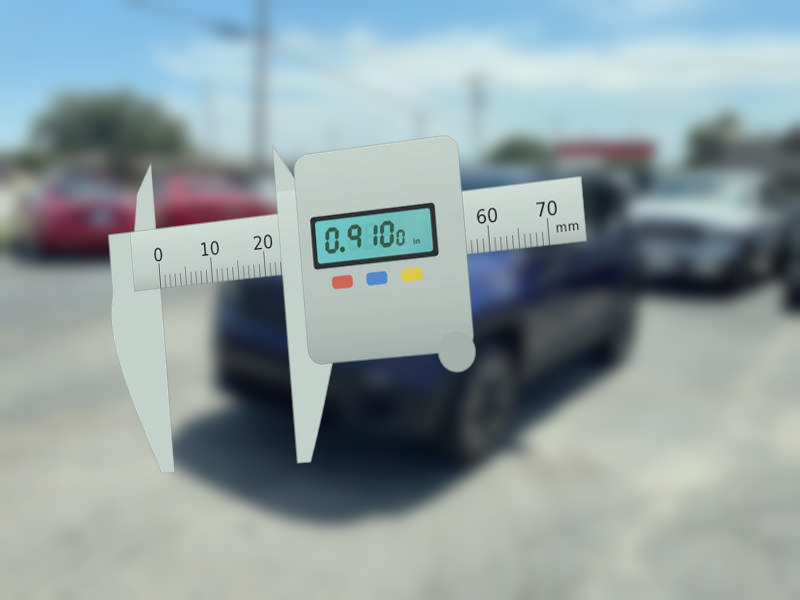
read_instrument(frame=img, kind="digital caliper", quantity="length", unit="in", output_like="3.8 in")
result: 0.9100 in
